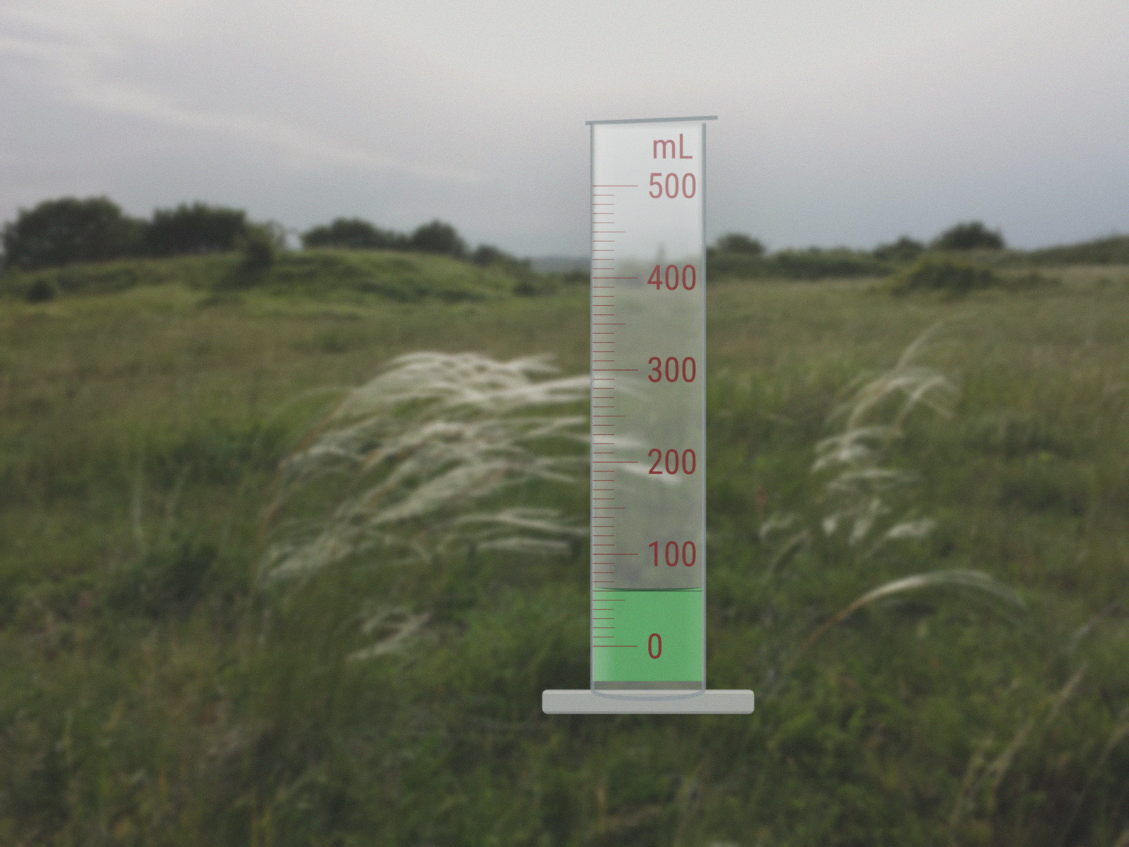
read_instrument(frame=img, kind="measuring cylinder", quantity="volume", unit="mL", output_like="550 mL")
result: 60 mL
